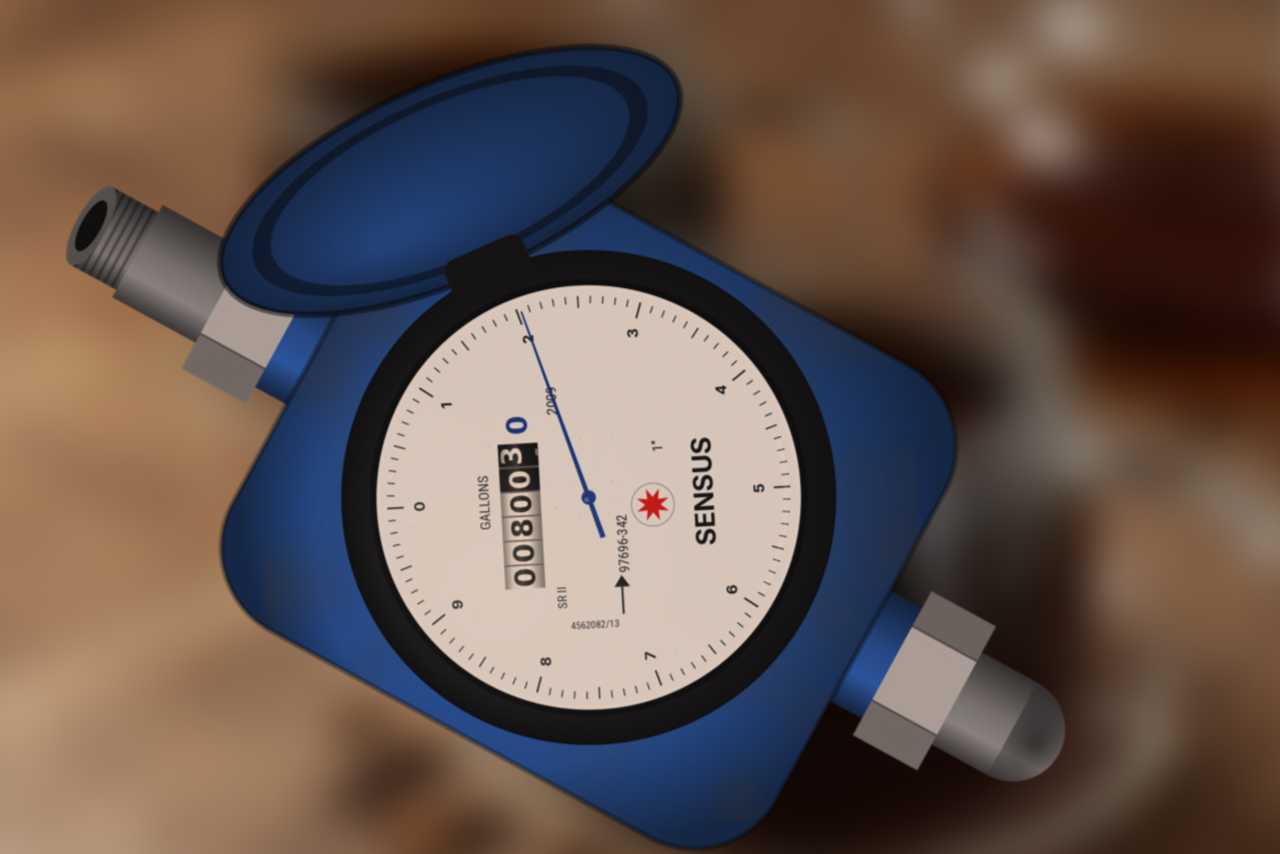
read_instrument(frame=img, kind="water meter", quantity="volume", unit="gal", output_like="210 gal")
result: 80032.0 gal
